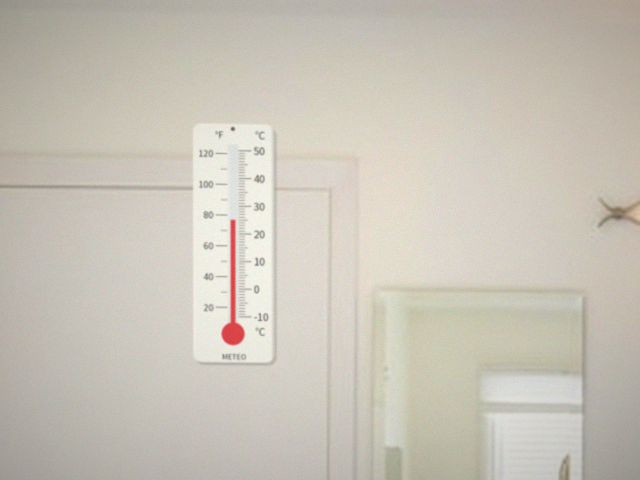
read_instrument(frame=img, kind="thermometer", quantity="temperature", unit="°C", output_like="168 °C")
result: 25 °C
